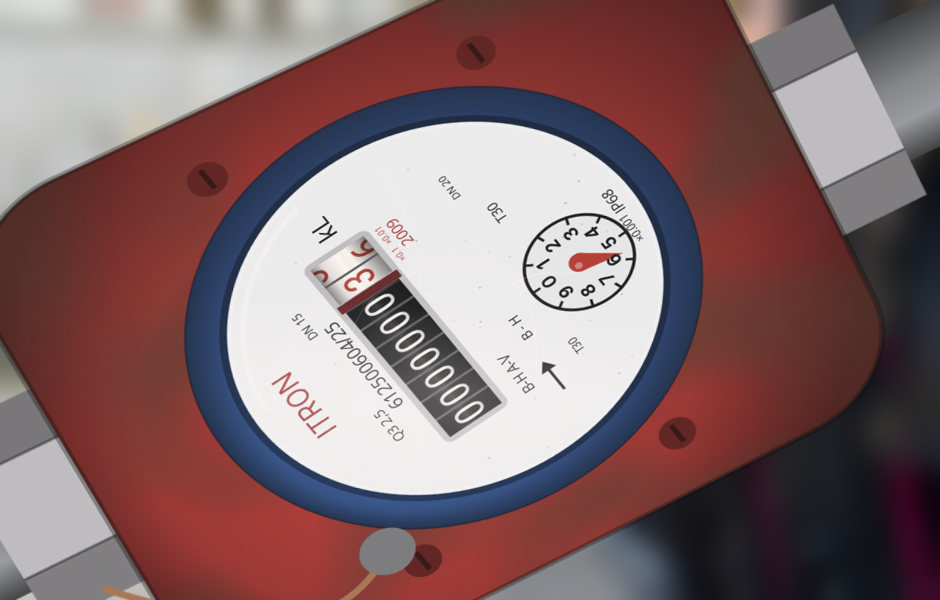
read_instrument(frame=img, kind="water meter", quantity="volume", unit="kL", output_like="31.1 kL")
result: 0.355 kL
